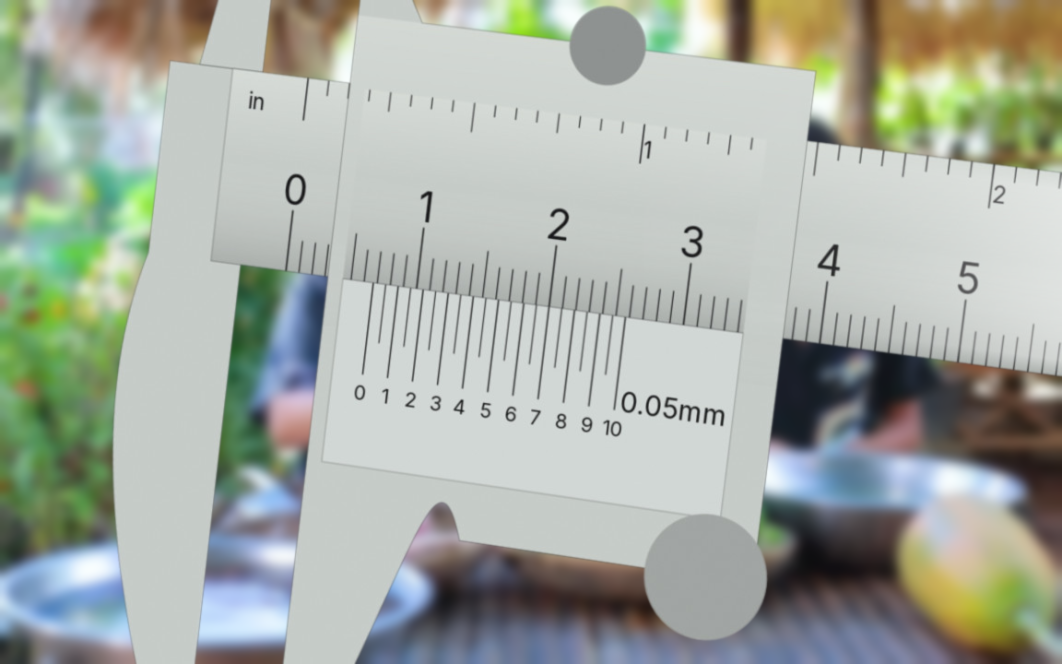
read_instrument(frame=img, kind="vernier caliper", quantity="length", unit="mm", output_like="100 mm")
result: 6.7 mm
